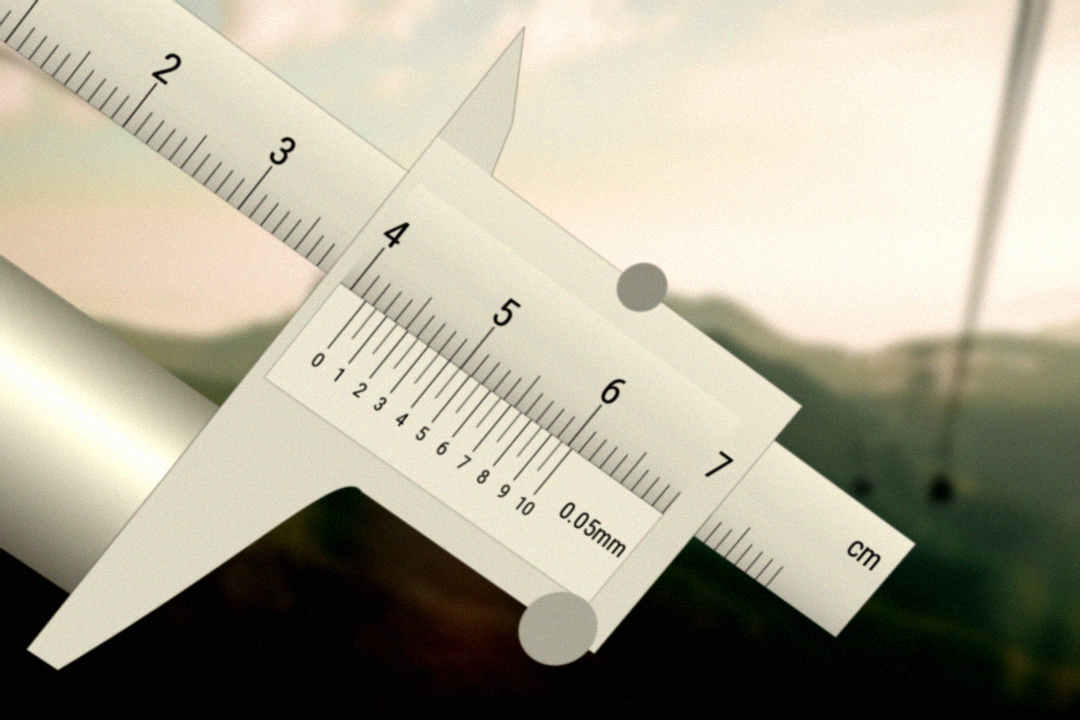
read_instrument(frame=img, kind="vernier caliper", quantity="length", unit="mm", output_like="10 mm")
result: 41.4 mm
